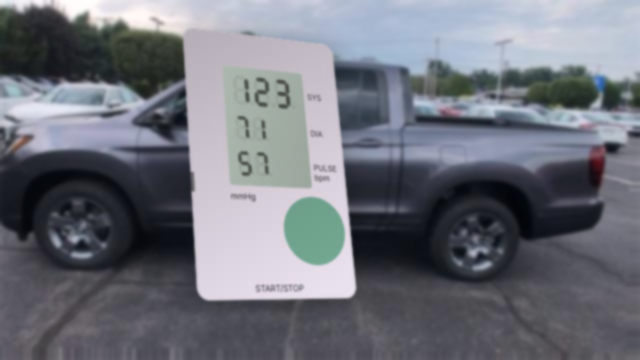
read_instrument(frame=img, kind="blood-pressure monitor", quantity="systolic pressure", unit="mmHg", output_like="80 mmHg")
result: 123 mmHg
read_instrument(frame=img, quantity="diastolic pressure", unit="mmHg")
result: 71 mmHg
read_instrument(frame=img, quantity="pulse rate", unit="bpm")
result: 57 bpm
